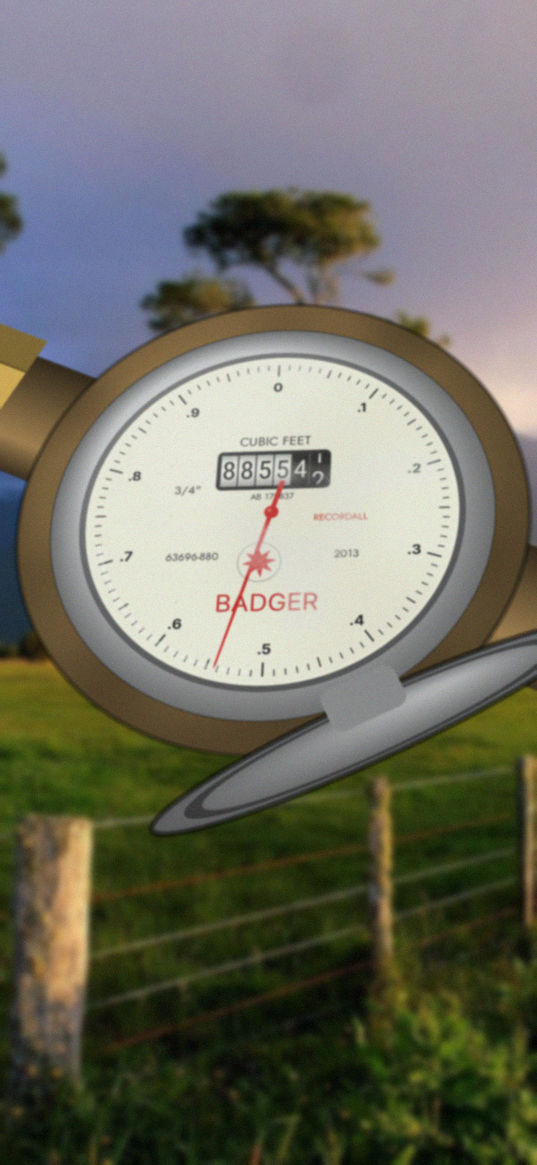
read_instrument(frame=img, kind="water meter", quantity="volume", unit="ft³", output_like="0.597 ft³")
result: 885541.54 ft³
